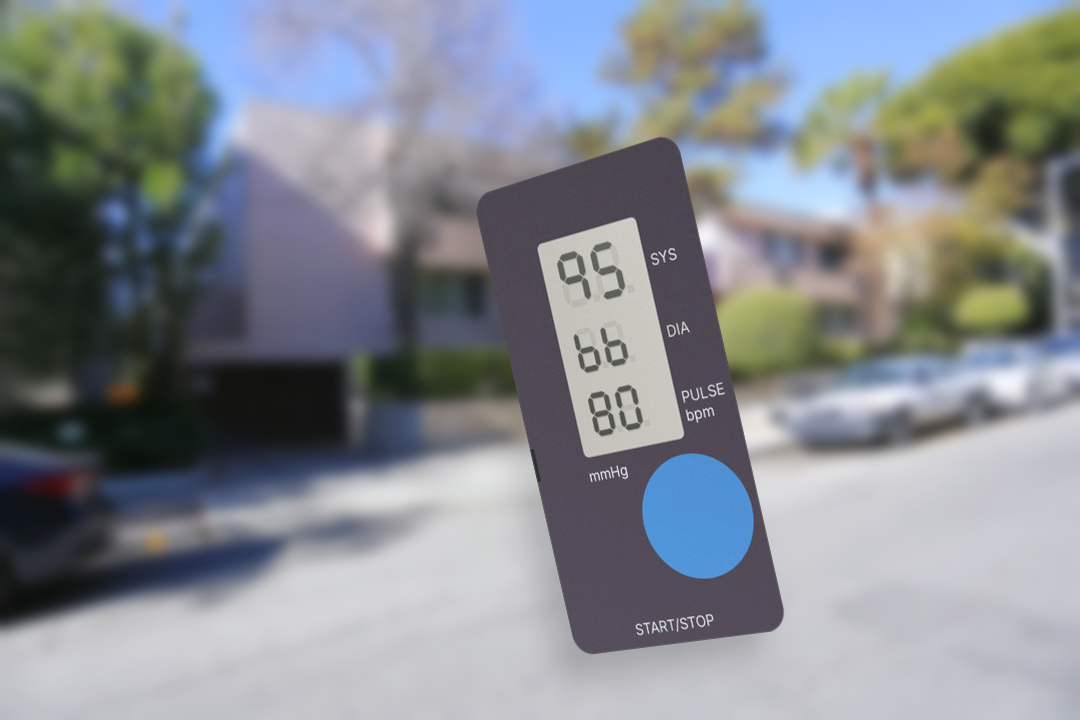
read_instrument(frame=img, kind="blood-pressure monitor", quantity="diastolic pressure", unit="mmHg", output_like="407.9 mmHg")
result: 66 mmHg
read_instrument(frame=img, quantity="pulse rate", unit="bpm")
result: 80 bpm
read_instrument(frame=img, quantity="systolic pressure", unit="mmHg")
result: 95 mmHg
